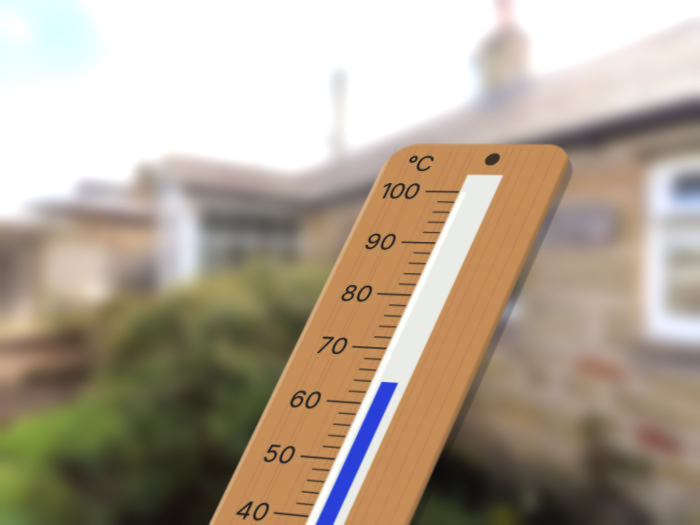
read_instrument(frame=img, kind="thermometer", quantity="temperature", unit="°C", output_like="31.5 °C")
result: 64 °C
